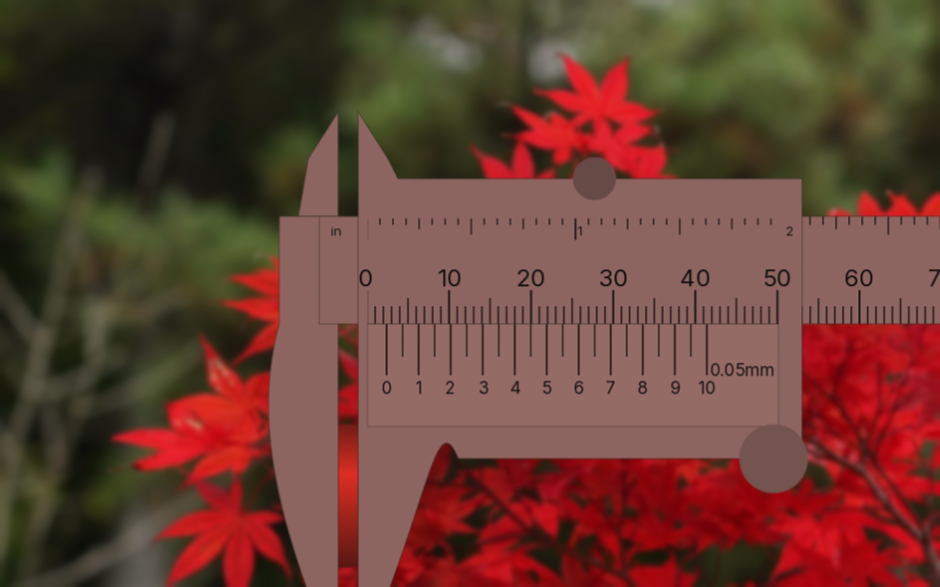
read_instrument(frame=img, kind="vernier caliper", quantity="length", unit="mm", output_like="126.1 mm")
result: 2.4 mm
